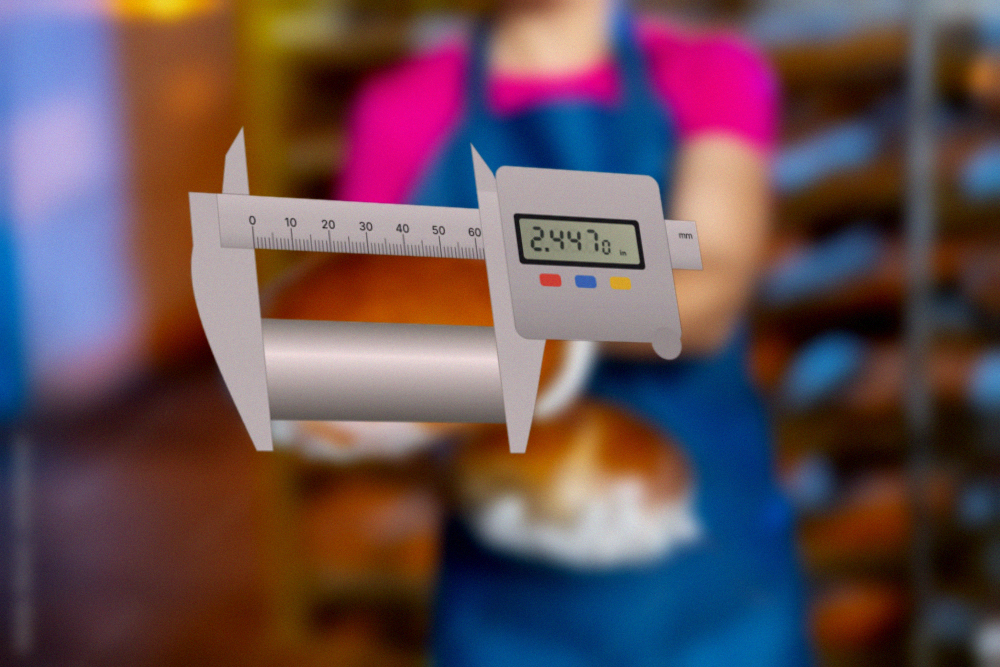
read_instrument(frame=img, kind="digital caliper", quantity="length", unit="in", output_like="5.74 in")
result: 2.4470 in
